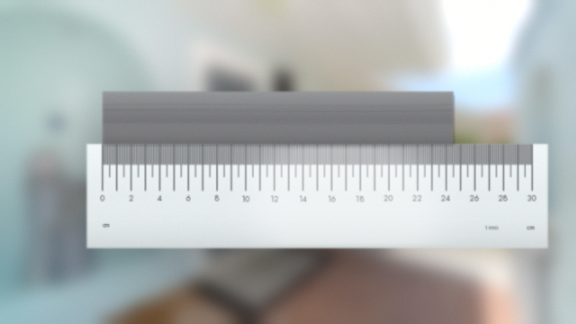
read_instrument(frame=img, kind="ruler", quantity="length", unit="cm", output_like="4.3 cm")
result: 24.5 cm
